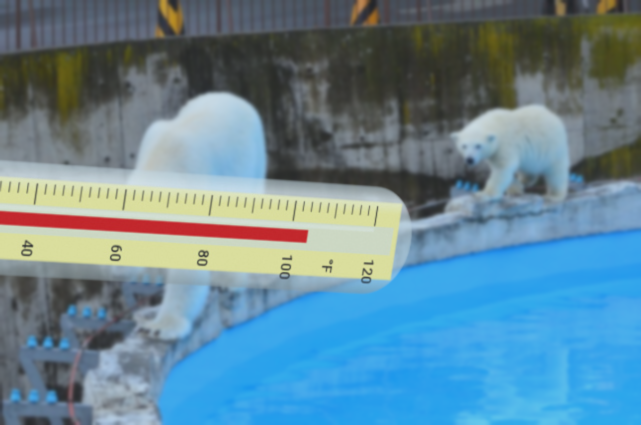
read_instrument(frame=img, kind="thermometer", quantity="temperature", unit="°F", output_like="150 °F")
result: 104 °F
